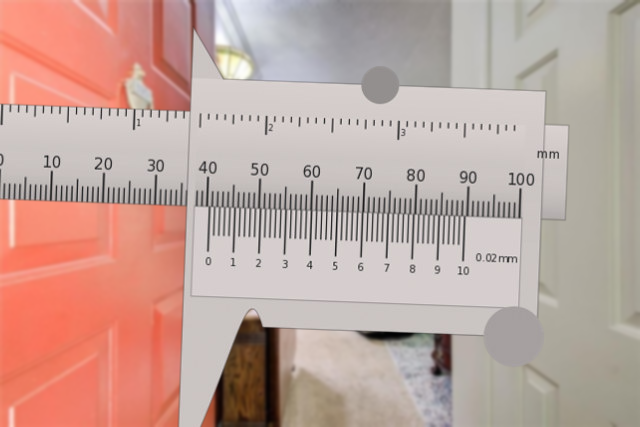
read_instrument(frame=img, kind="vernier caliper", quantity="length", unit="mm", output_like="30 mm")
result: 40.5 mm
